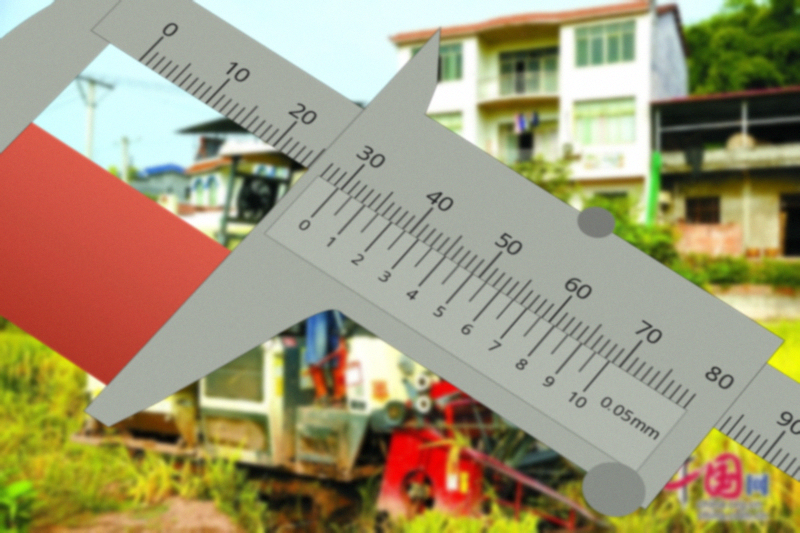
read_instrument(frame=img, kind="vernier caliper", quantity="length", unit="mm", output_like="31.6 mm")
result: 29.6 mm
